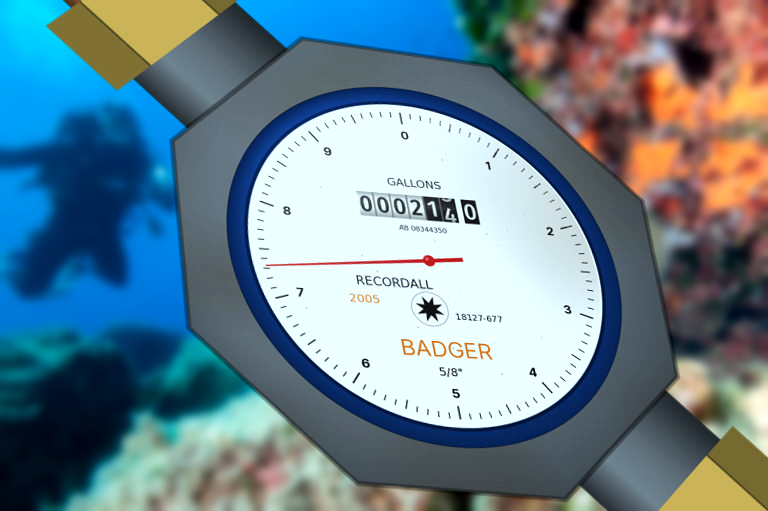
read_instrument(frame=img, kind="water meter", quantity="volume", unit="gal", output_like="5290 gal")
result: 2137.3 gal
